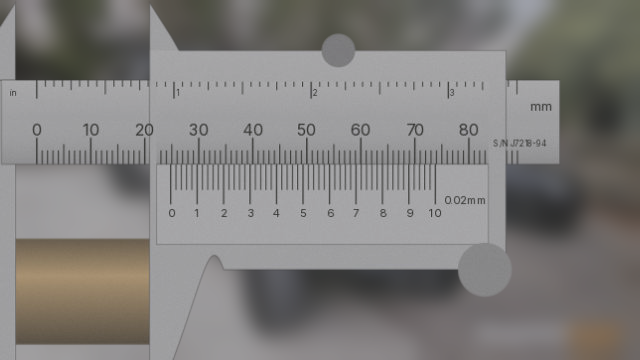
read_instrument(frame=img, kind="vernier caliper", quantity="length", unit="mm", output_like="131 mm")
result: 24.8 mm
